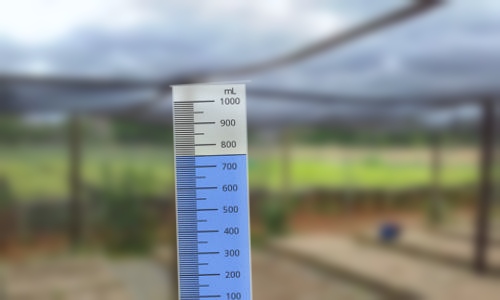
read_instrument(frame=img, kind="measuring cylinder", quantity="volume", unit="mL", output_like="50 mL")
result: 750 mL
